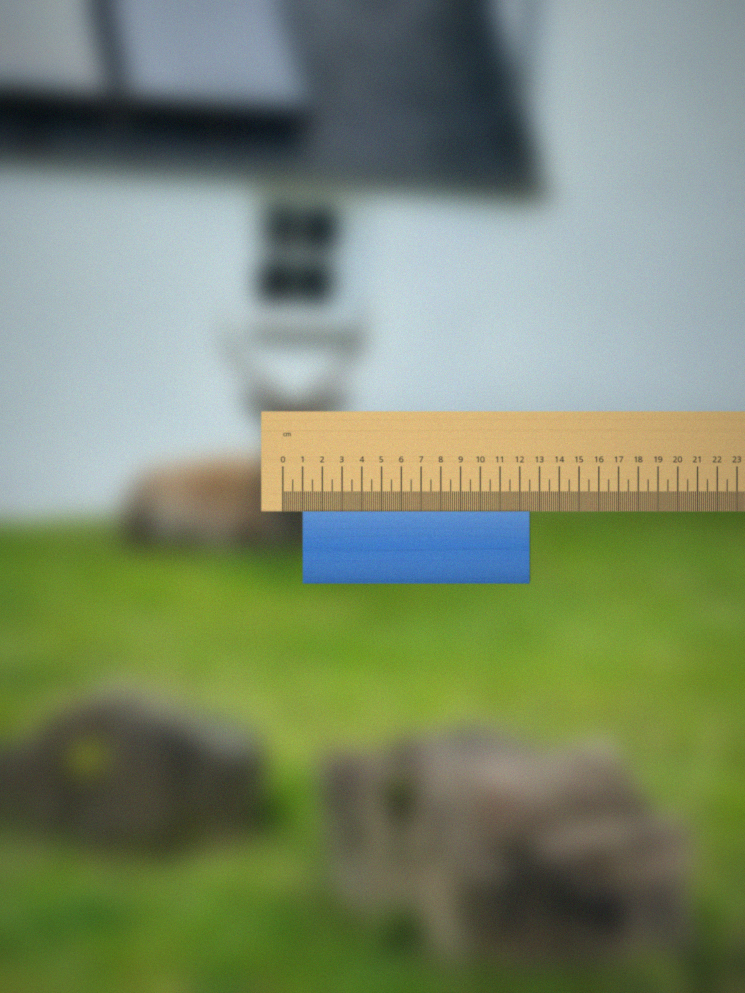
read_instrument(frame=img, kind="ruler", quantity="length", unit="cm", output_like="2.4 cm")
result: 11.5 cm
